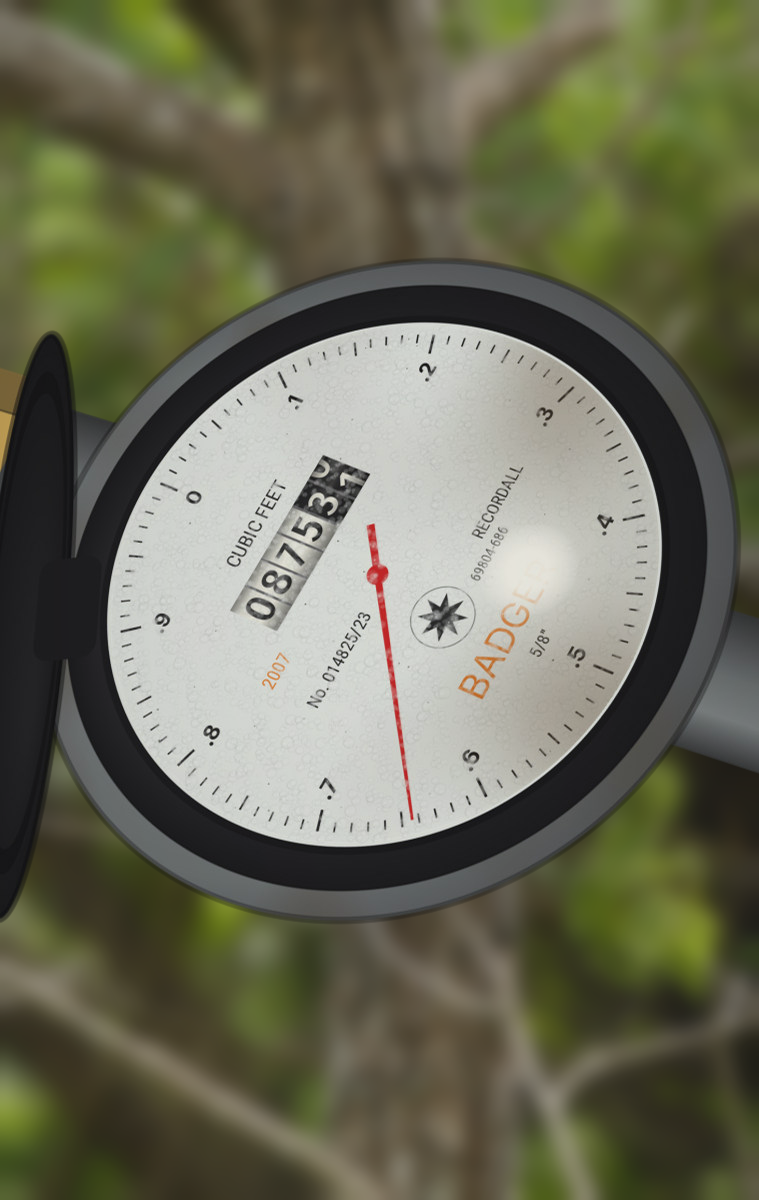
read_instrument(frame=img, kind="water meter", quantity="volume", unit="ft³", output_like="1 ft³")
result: 87530.64 ft³
